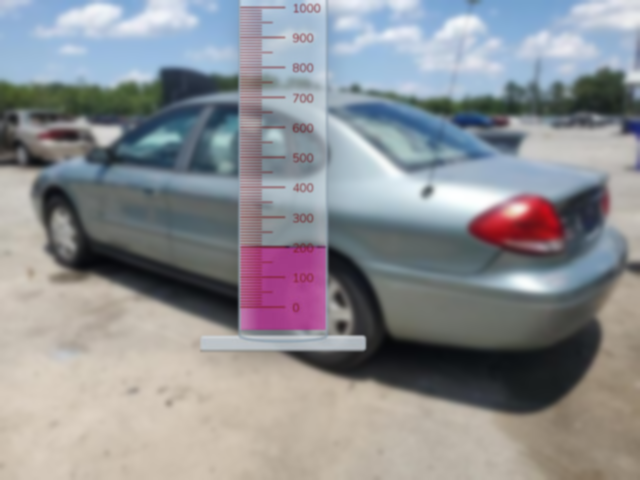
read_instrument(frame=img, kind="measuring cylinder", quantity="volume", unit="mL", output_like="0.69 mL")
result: 200 mL
